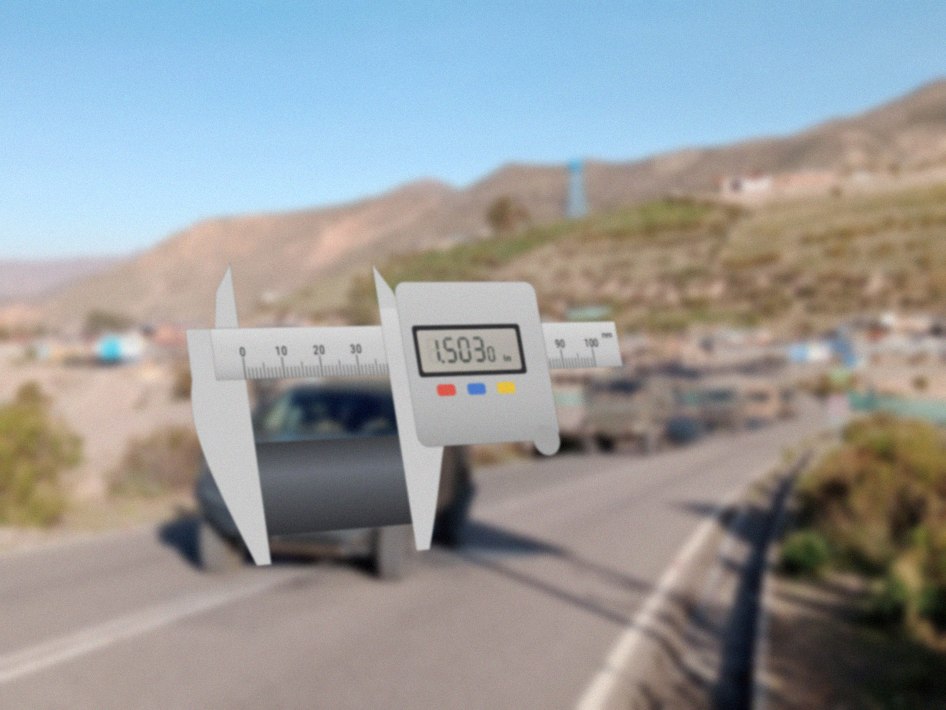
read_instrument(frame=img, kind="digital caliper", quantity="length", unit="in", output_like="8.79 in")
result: 1.5030 in
